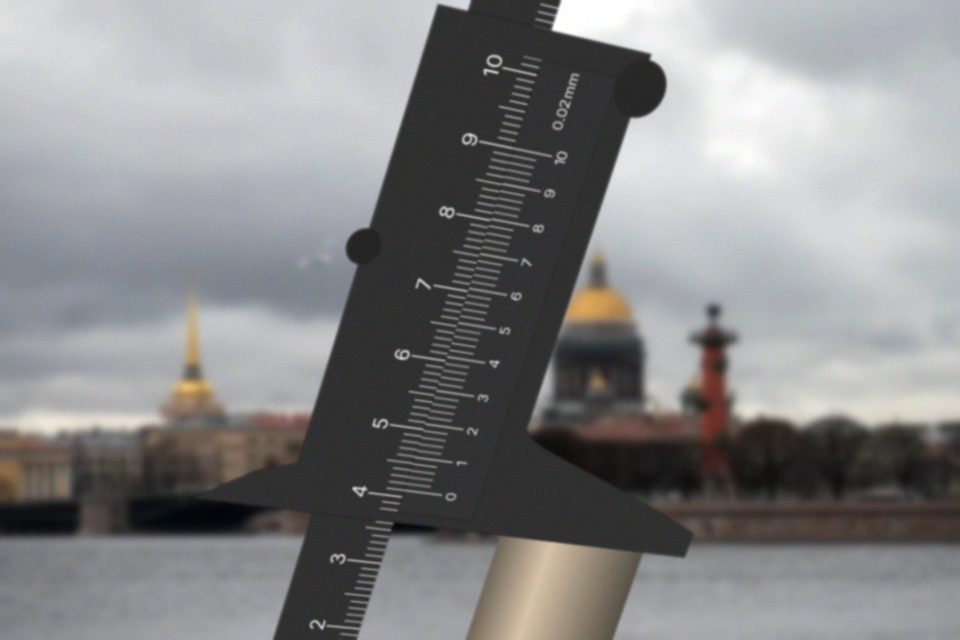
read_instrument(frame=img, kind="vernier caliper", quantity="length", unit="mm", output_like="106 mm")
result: 41.0 mm
